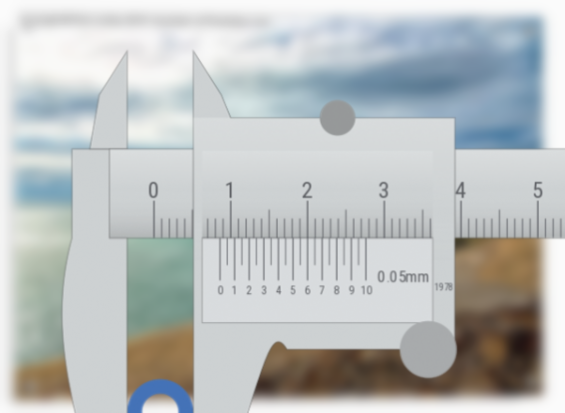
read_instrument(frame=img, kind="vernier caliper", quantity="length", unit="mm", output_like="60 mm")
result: 8.6 mm
